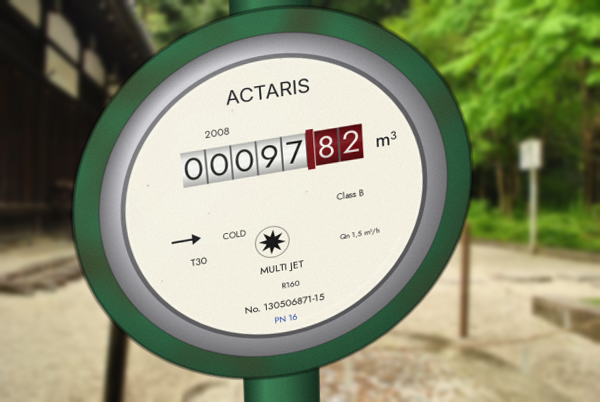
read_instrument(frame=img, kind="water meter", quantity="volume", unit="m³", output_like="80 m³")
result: 97.82 m³
